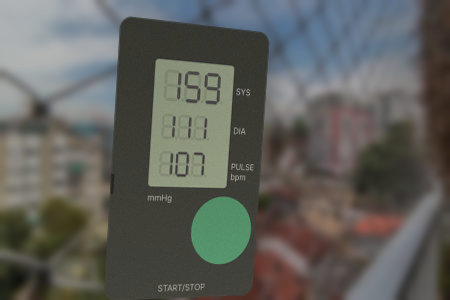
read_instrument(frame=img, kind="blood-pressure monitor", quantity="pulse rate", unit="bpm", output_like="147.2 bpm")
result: 107 bpm
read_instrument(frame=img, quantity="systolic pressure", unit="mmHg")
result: 159 mmHg
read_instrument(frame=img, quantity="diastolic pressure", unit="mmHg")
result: 111 mmHg
